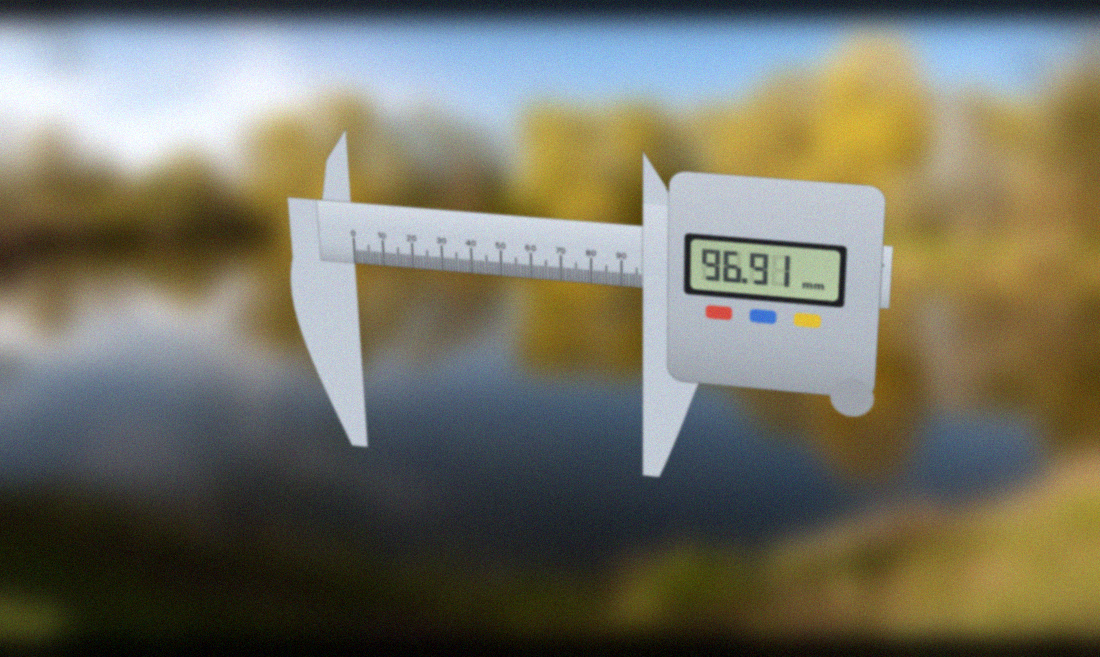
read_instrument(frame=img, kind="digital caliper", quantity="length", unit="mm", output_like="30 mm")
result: 96.91 mm
